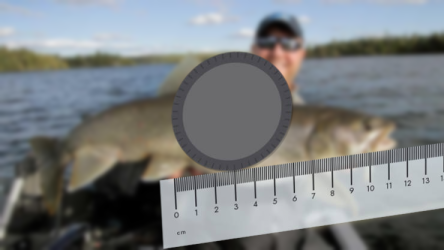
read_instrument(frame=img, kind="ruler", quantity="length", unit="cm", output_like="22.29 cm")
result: 6 cm
